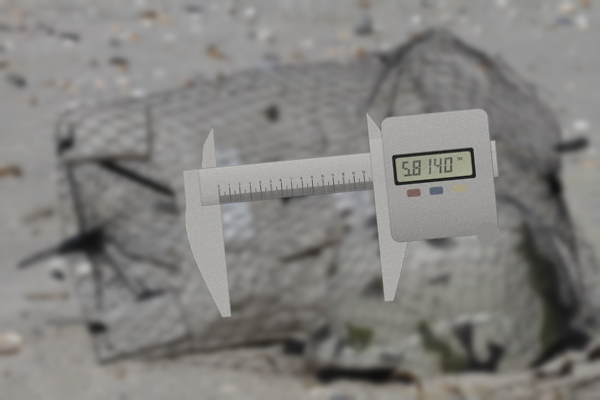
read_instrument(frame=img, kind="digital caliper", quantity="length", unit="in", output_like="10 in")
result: 5.8140 in
